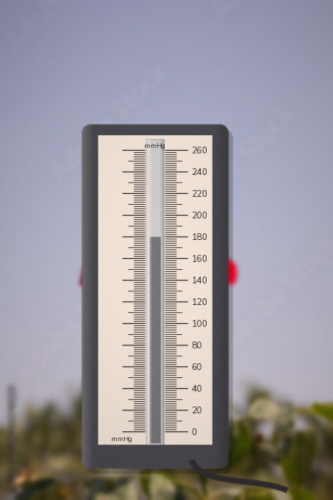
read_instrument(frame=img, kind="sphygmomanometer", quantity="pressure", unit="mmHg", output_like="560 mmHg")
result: 180 mmHg
